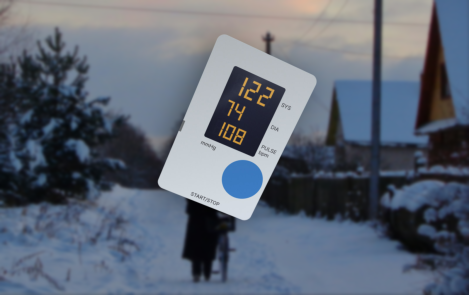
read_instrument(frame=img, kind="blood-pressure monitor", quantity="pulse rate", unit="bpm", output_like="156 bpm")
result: 108 bpm
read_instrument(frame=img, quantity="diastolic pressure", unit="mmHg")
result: 74 mmHg
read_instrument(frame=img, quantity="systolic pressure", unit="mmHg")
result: 122 mmHg
